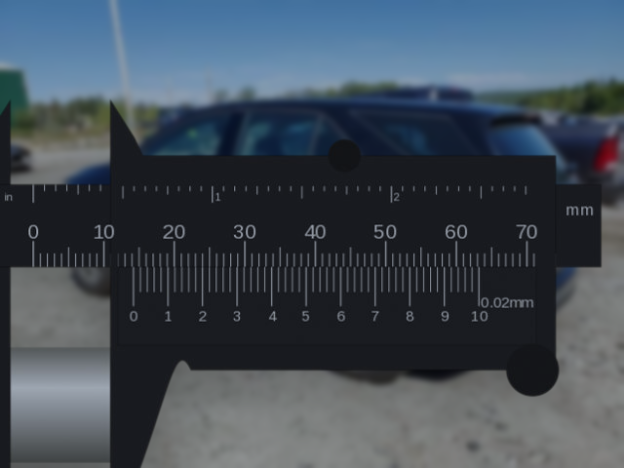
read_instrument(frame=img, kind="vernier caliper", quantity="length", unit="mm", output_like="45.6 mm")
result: 14.2 mm
